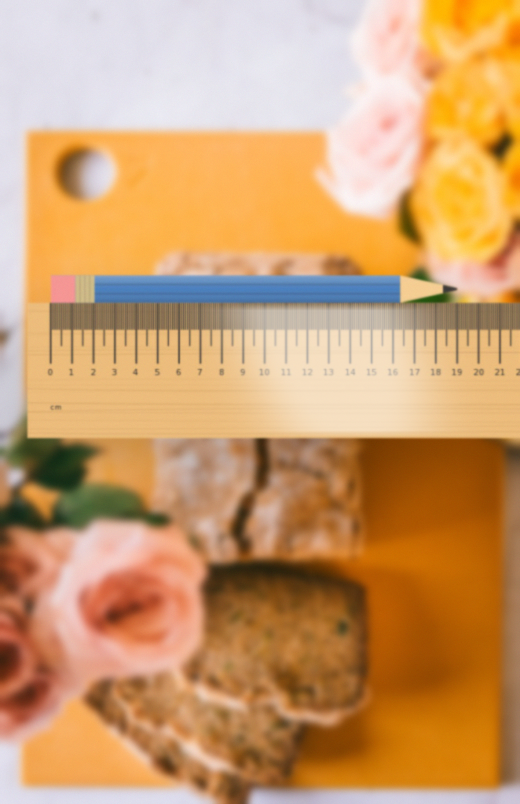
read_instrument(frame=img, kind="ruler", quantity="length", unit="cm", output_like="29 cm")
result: 19 cm
